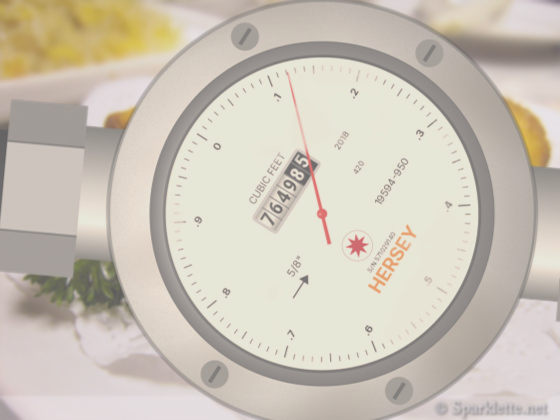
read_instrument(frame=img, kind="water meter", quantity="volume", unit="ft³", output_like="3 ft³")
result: 764985.12 ft³
